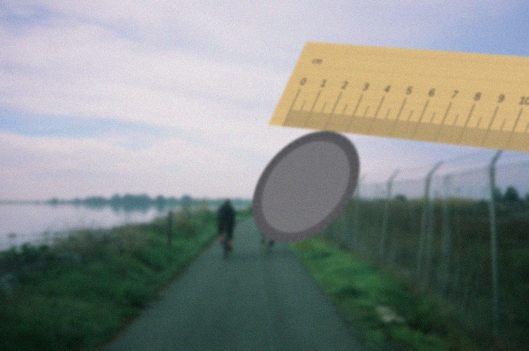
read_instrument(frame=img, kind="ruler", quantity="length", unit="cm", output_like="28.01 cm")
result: 4.5 cm
